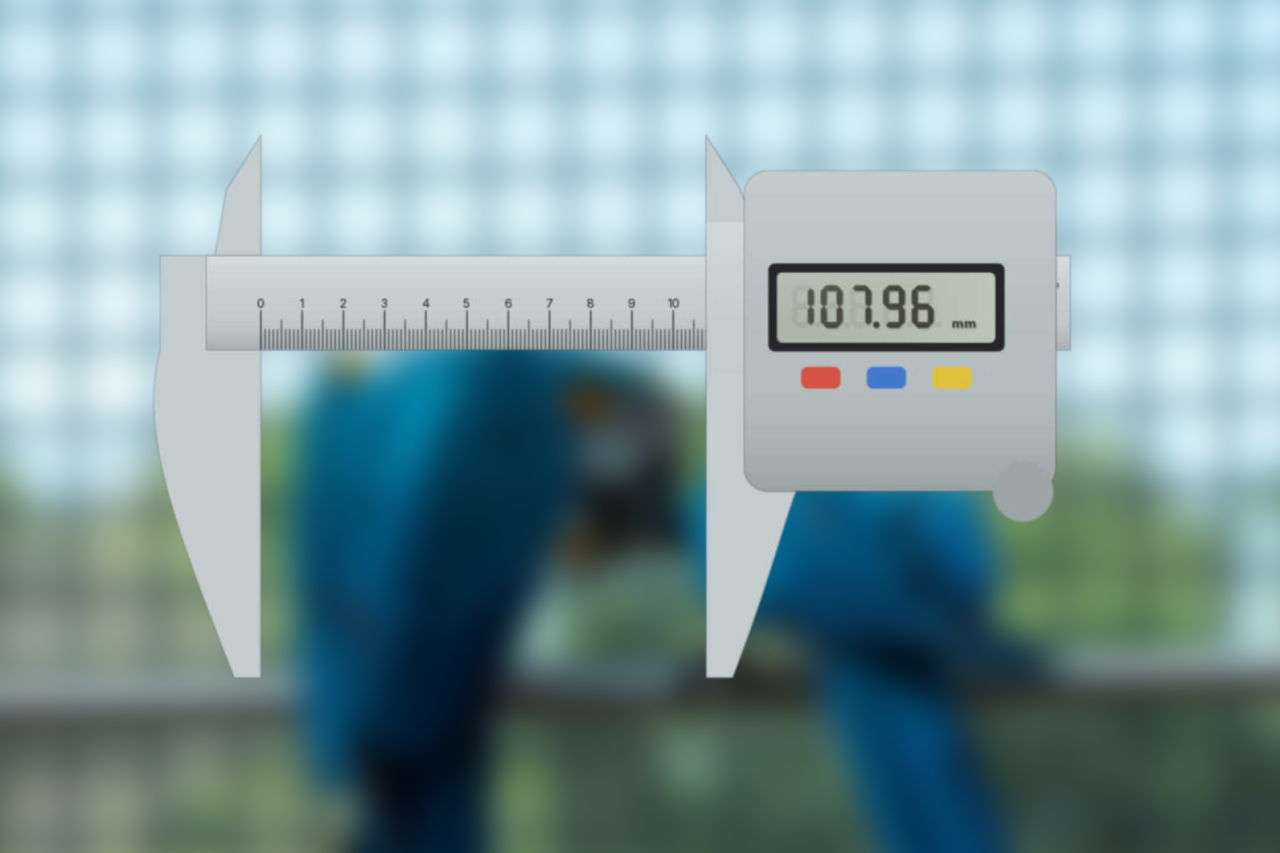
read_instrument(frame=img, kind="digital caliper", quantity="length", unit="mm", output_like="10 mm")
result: 107.96 mm
